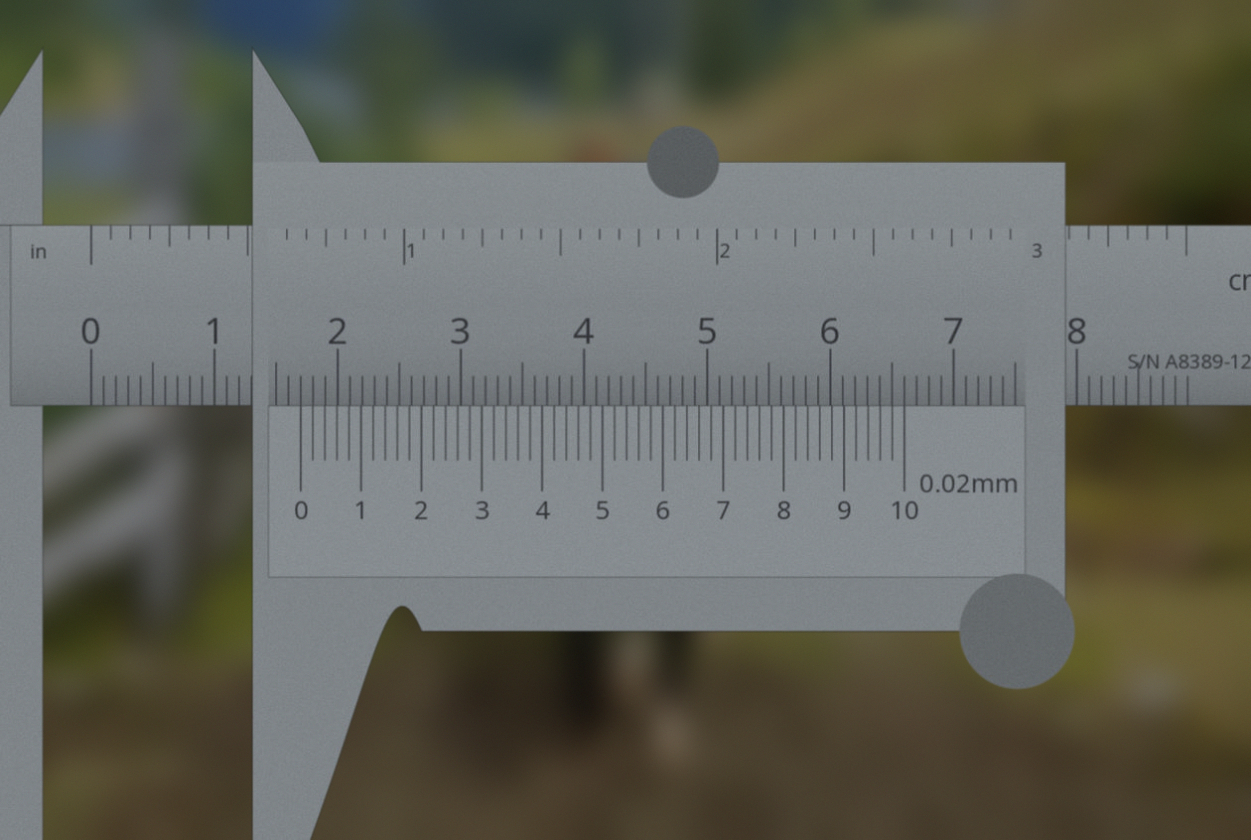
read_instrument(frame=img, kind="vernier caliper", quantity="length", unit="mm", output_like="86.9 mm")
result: 17.0 mm
